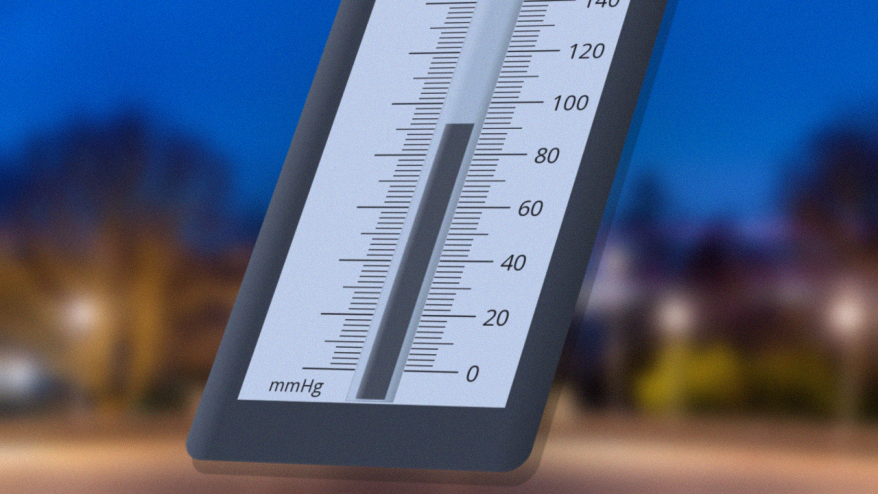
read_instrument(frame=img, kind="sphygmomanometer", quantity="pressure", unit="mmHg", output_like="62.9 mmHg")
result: 92 mmHg
